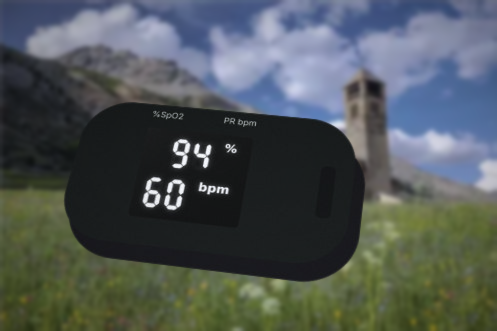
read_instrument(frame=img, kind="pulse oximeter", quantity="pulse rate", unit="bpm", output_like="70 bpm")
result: 60 bpm
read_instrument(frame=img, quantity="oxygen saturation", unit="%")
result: 94 %
